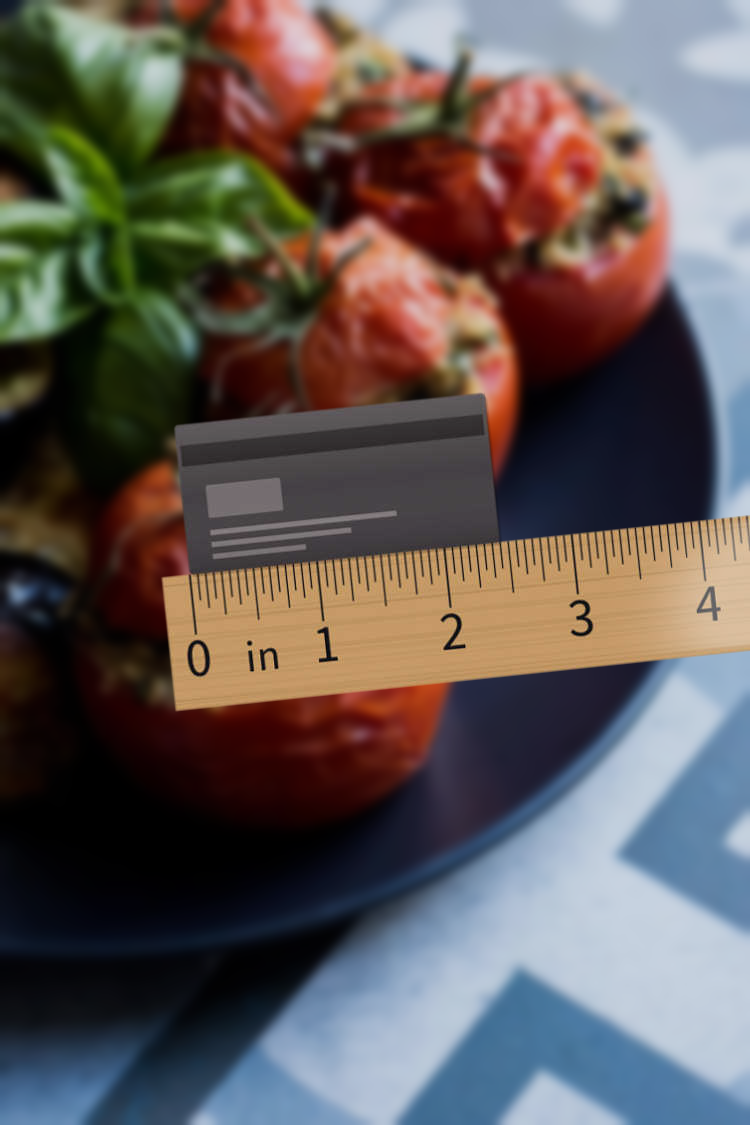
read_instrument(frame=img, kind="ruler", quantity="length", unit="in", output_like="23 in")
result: 2.4375 in
